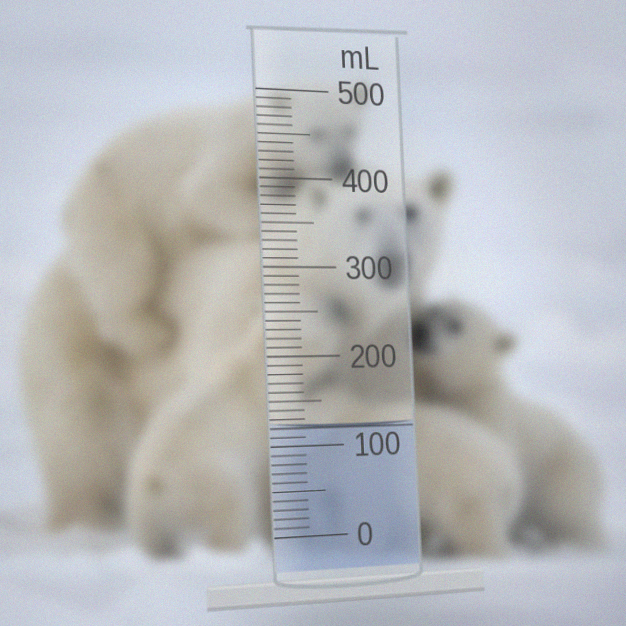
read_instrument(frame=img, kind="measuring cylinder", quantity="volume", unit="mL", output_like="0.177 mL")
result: 120 mL
